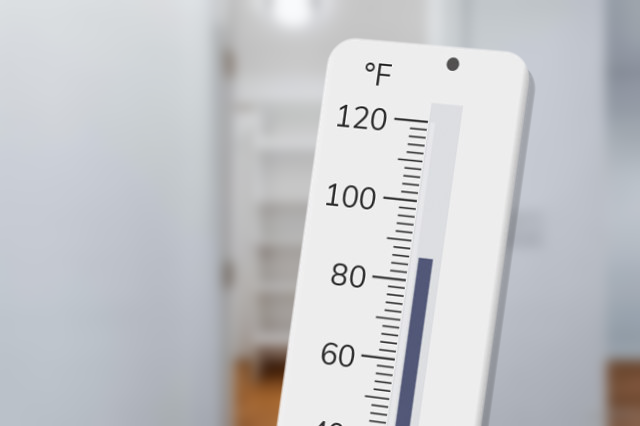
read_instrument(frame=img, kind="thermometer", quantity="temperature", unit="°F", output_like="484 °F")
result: 86 °F
